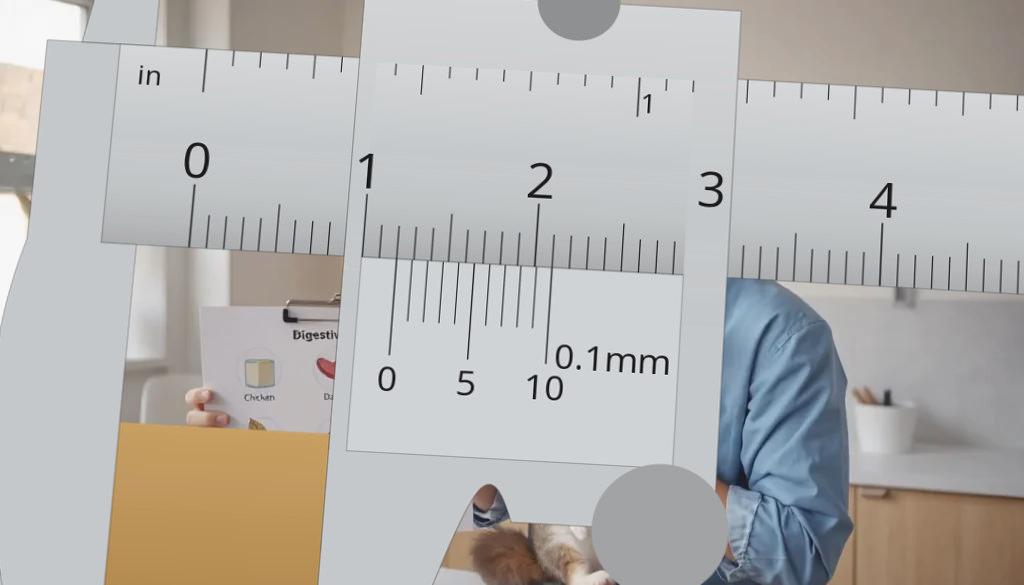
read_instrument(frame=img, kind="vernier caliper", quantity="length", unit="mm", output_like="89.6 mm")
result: 12.0 mm
